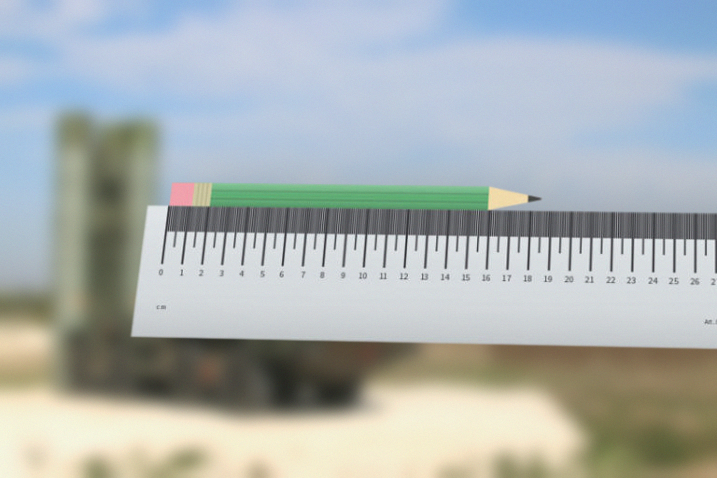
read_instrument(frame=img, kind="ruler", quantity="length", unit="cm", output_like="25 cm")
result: 18.5 cm
